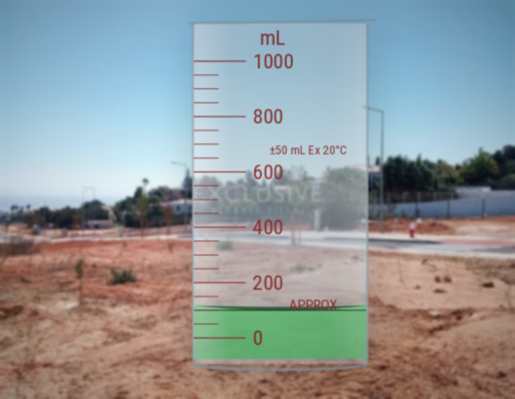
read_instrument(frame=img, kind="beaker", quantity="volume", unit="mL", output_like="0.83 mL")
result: 100 mL
